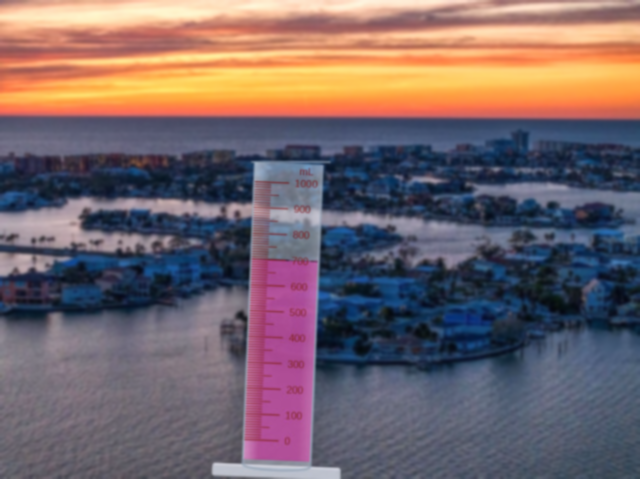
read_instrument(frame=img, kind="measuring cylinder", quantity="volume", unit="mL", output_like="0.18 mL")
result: 700 mL
